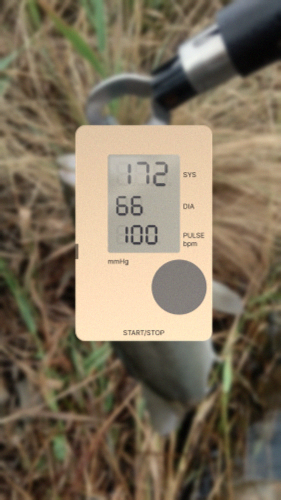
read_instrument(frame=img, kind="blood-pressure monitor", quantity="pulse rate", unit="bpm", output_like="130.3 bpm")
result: 100 bpm
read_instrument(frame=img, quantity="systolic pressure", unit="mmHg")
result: 172 mmHg
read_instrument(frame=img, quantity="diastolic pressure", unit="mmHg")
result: 66 mmHg
